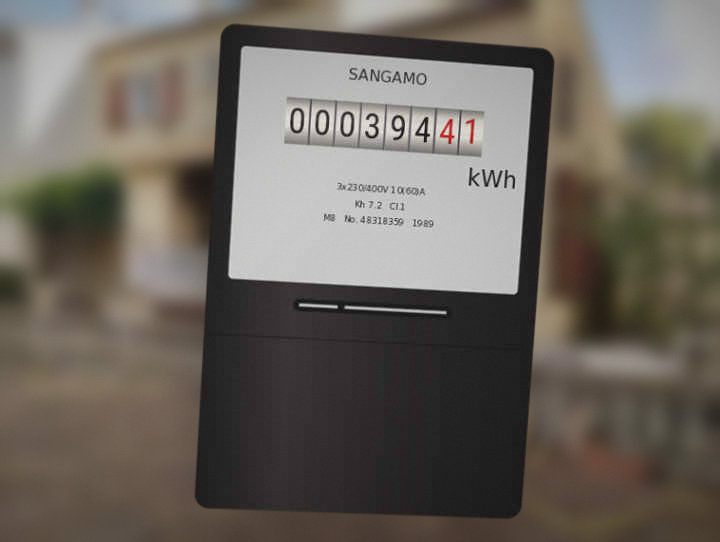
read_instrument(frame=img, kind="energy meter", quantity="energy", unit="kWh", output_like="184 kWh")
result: 394.41 kWh
